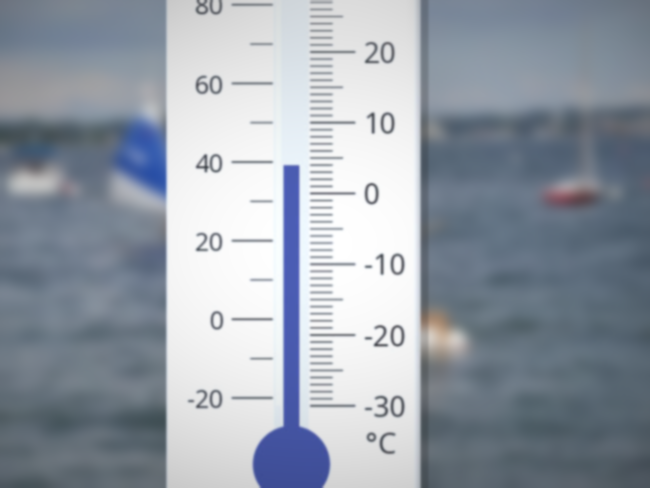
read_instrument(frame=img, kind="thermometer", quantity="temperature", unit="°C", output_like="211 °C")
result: 4 °C
